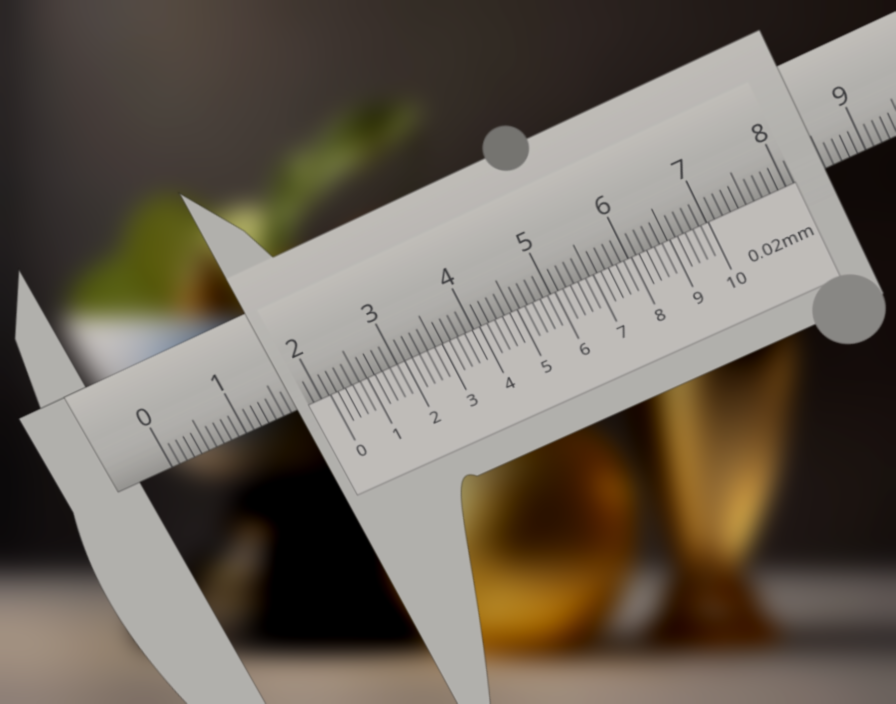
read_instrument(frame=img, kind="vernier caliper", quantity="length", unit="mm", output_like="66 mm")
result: 21.2 mm
